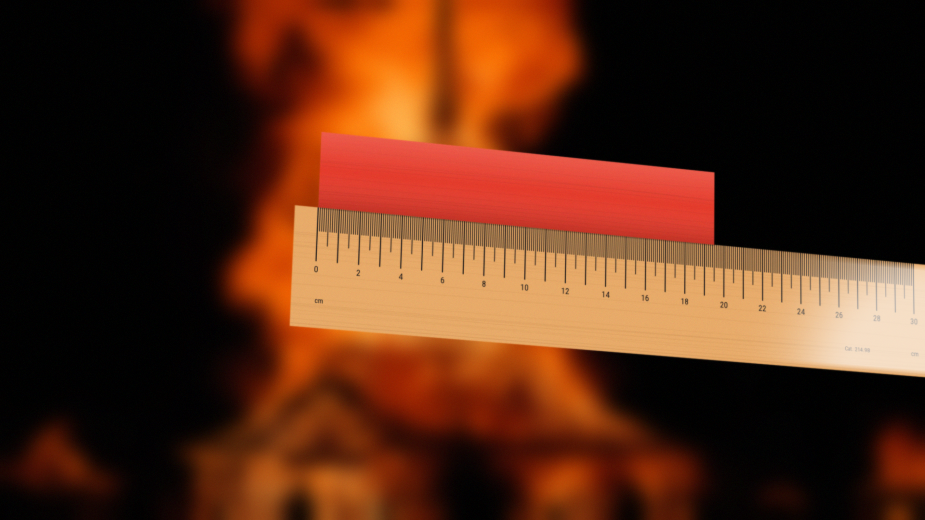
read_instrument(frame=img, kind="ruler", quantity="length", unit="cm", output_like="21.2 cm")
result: 19.5 cm
